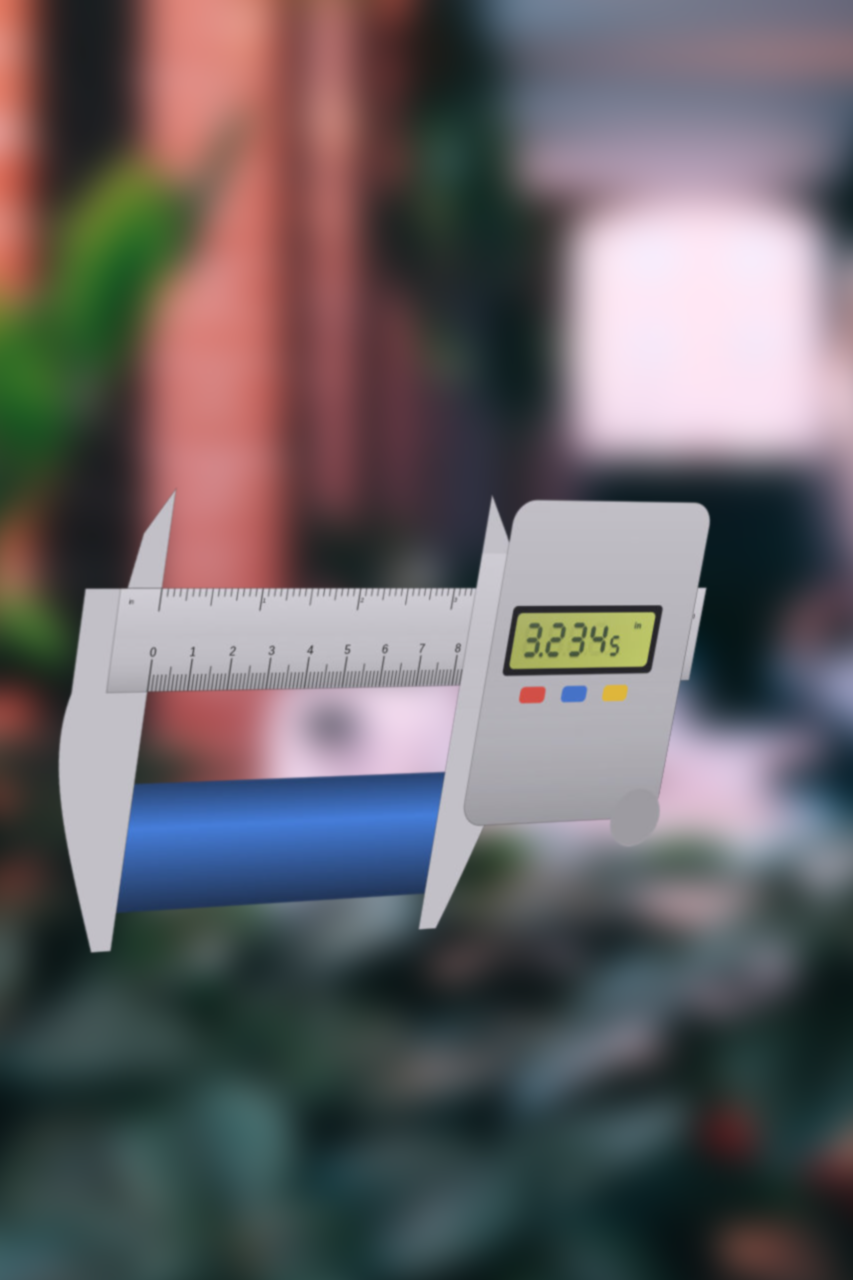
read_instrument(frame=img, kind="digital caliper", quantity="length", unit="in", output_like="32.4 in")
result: 3.2345 in
